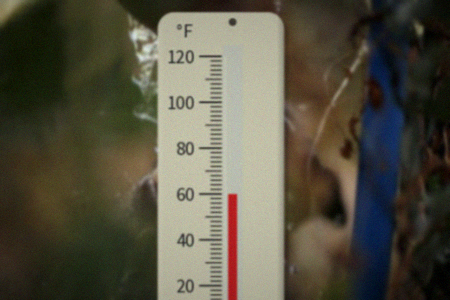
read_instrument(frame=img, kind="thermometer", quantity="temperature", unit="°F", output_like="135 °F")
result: 60 °F
